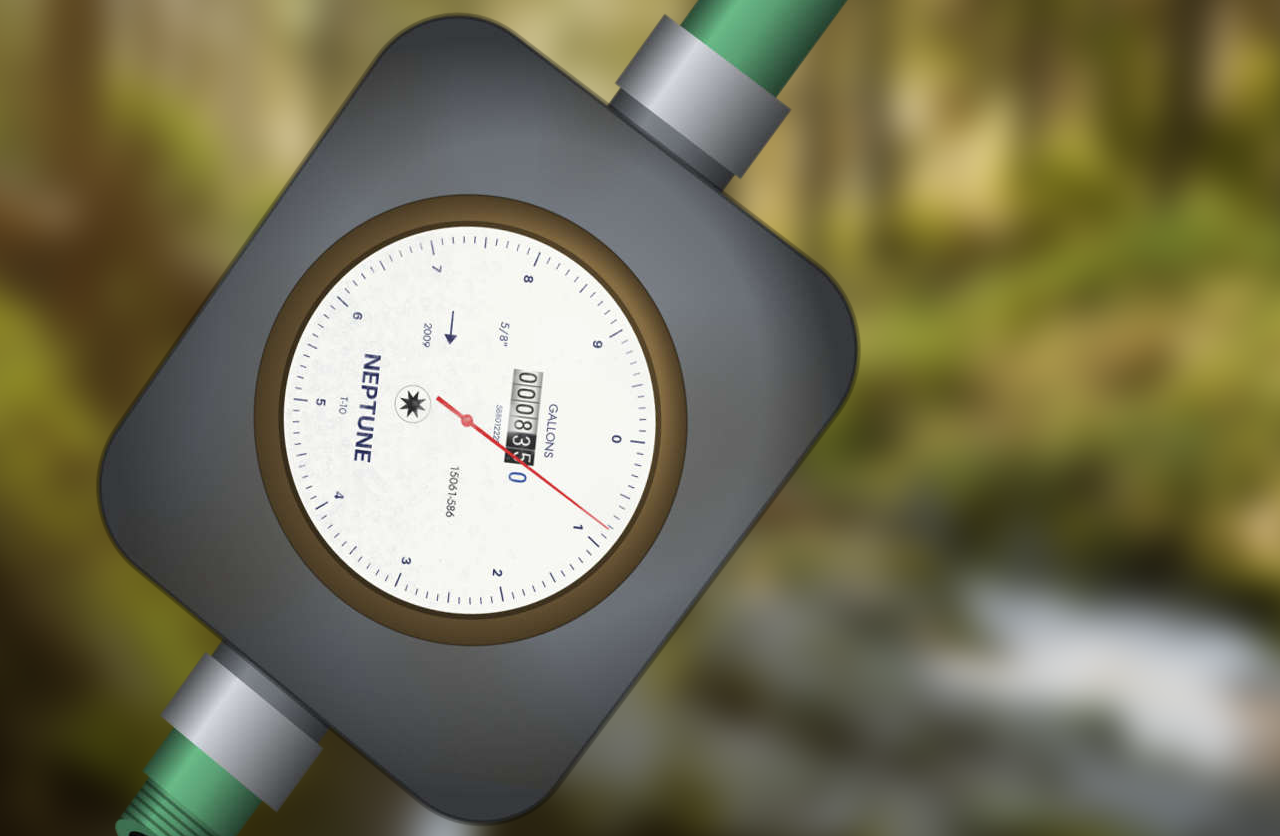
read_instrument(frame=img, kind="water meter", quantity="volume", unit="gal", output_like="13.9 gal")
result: 8350.8 gal
